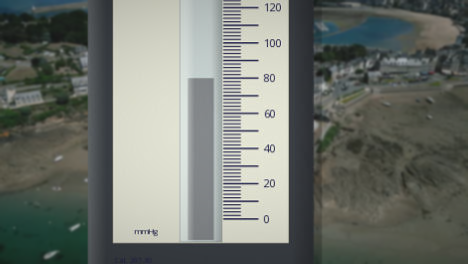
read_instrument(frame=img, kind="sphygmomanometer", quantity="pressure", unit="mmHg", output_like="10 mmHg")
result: 80 mmHg
